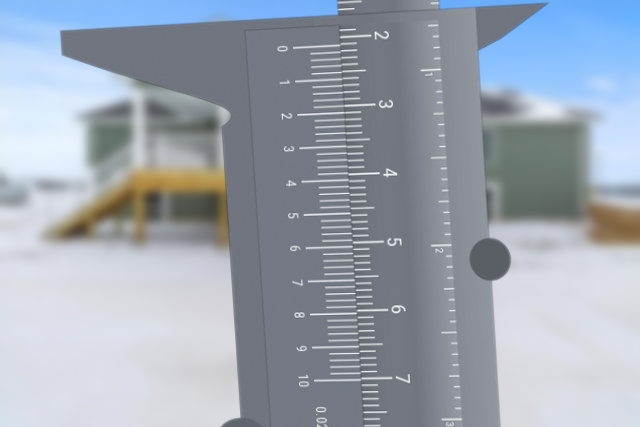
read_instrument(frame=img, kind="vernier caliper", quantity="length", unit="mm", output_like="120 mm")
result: 21.2 mm
